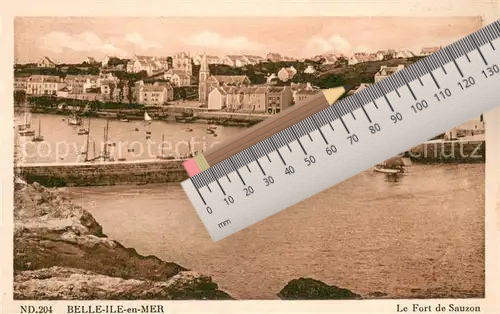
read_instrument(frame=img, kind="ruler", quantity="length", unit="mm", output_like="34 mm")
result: 80 mm
